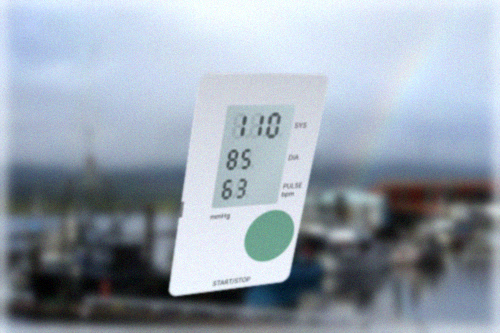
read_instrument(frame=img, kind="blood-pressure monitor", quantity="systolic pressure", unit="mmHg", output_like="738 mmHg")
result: 110 mmHg
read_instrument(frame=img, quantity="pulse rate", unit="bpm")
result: 63 bpm
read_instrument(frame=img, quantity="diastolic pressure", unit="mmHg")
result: 85 mmHg
